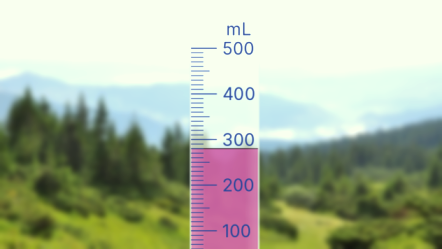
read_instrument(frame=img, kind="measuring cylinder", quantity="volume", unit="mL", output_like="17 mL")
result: 280 mL
